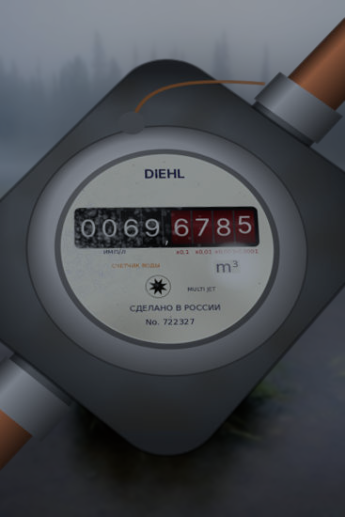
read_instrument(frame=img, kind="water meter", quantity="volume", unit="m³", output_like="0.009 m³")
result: 69.6785 m³
